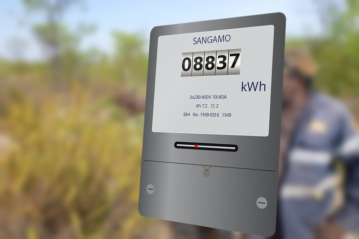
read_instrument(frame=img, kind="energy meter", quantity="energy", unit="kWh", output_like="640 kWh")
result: 8837 kWh
